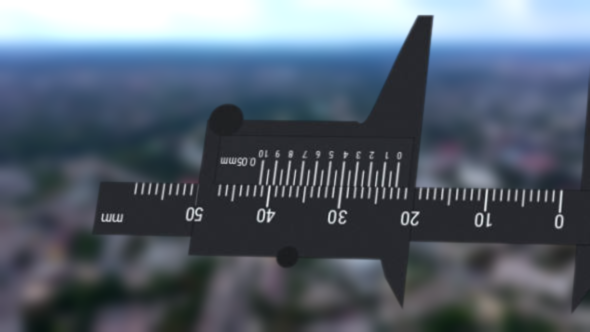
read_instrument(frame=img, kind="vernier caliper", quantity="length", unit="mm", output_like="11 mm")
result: 22.4 mm
